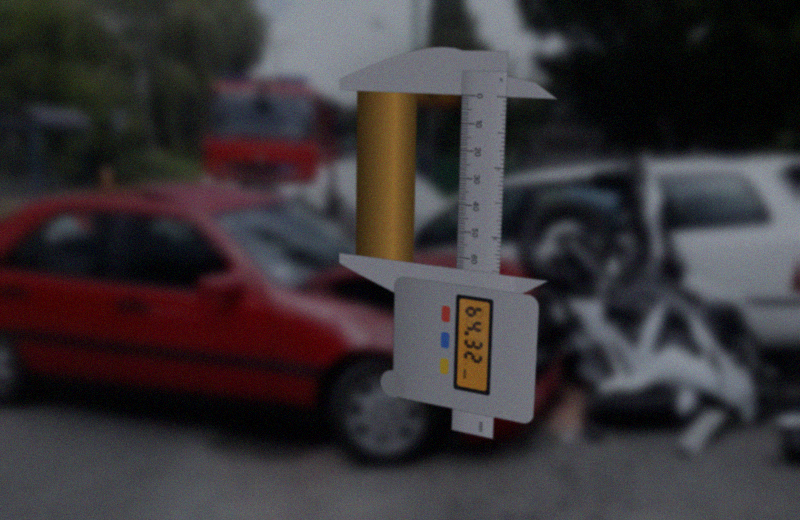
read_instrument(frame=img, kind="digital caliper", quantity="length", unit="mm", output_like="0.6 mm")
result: 64.32 mm
